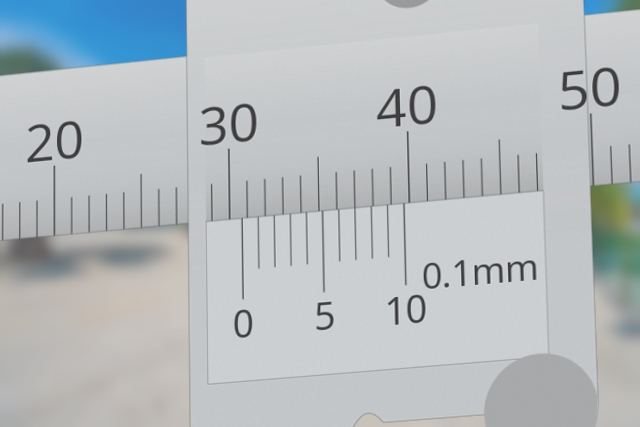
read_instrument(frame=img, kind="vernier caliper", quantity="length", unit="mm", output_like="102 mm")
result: 30.7 mm
